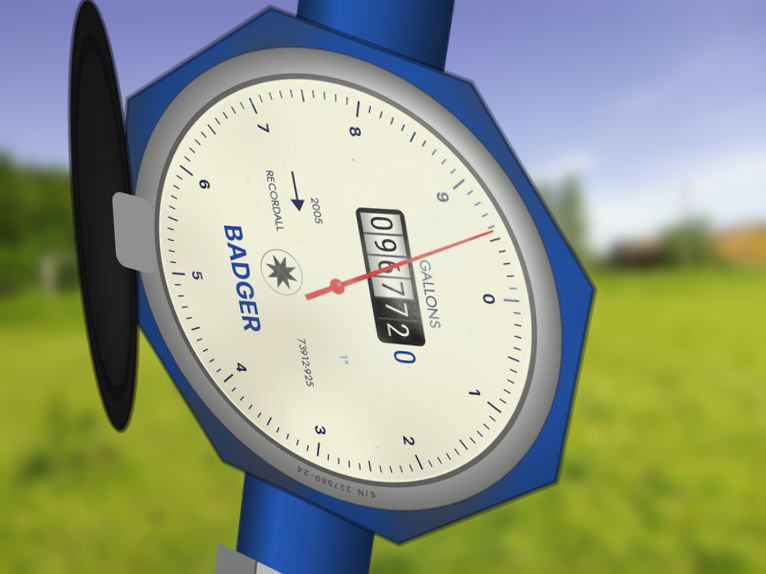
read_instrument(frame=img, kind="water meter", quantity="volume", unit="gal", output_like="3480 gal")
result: 967719.4 gal
